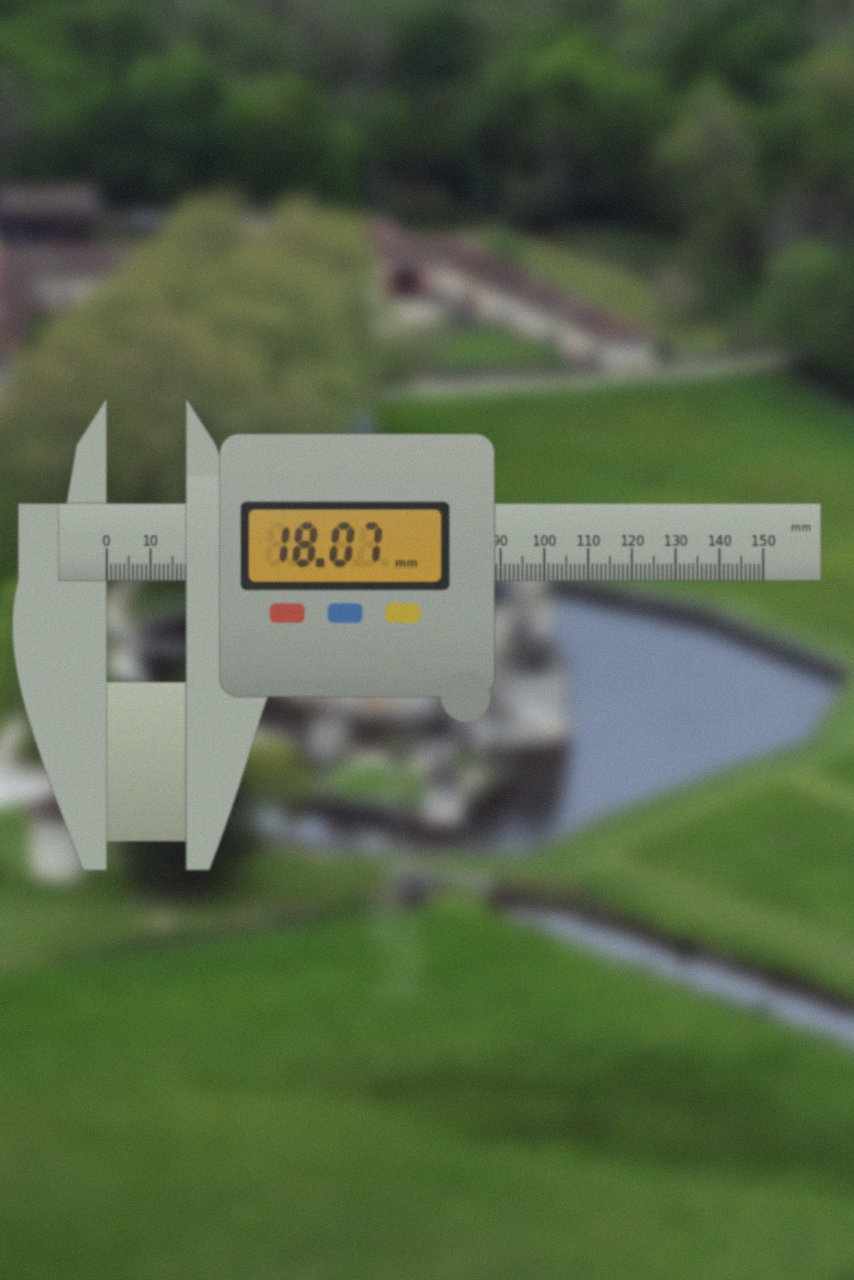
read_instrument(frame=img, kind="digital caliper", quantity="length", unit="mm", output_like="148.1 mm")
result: 18.07 mm
